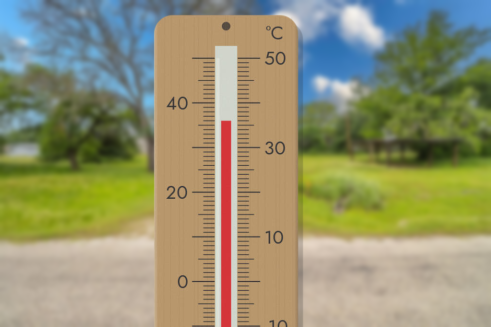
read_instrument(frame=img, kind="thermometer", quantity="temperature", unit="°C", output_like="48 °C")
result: 36 °C
